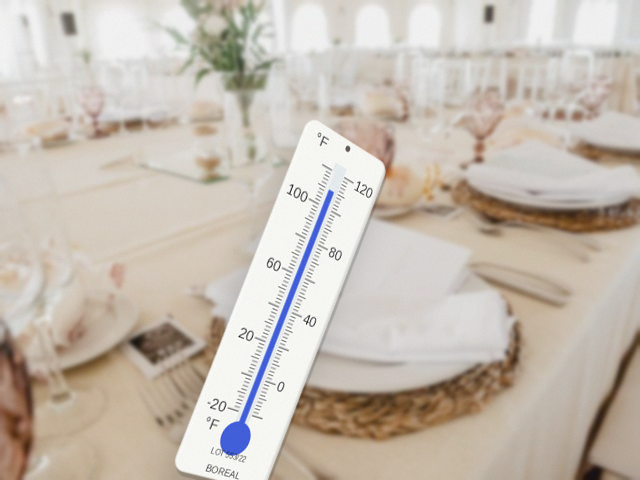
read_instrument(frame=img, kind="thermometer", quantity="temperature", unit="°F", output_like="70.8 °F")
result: 110 °F
